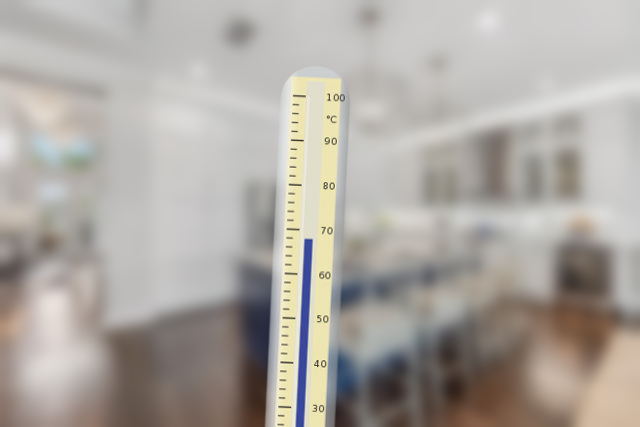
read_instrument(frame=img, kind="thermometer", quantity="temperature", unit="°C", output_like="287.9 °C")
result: 68 °C
